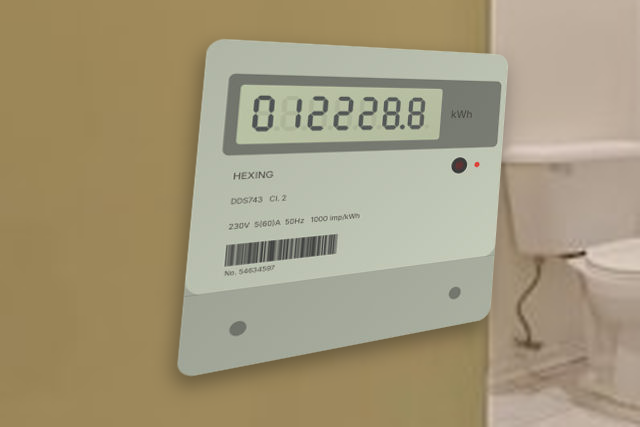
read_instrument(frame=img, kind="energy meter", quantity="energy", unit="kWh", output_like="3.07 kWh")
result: 12228.8 kWh
